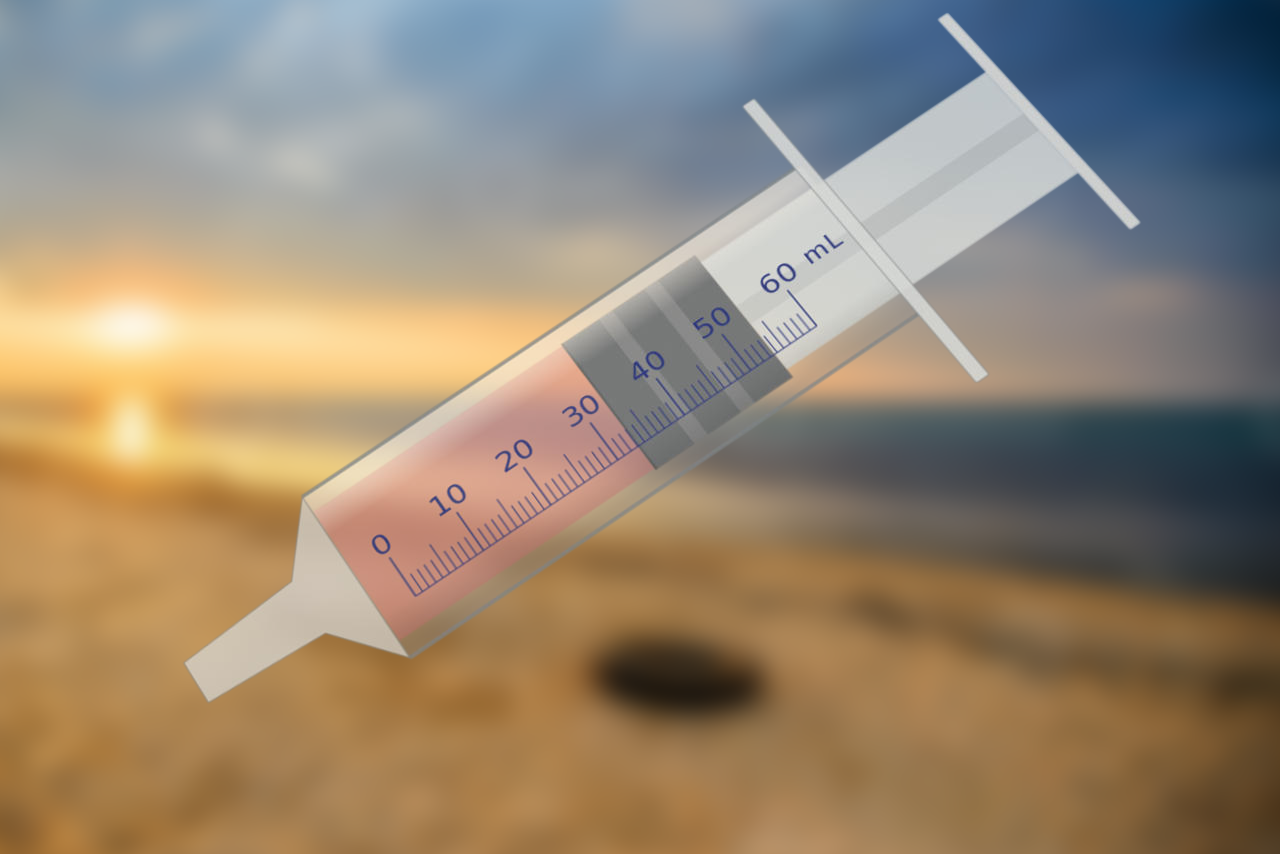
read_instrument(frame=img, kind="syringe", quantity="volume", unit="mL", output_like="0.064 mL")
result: 33 mL
